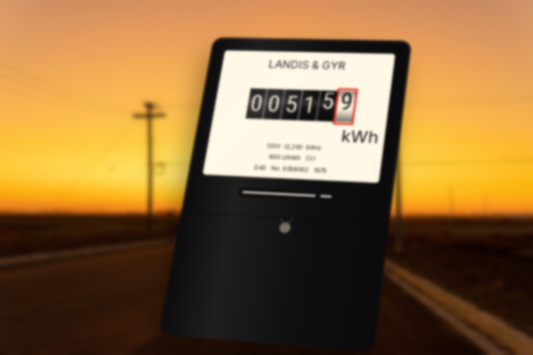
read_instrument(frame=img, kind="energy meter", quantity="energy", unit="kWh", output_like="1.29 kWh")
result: 515.9 kWh
